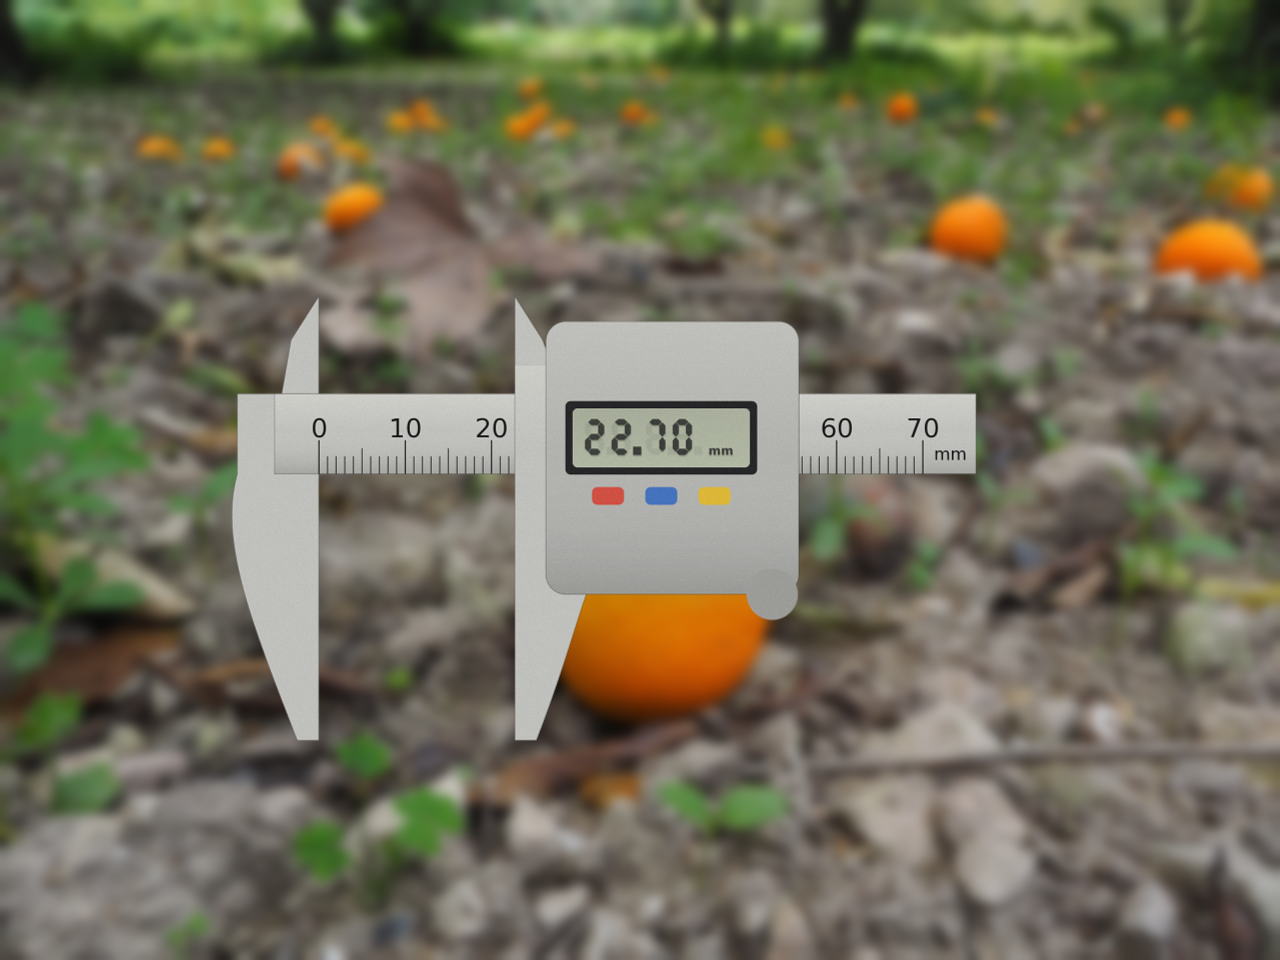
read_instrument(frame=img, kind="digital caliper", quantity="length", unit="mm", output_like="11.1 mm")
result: 22.70 mm
